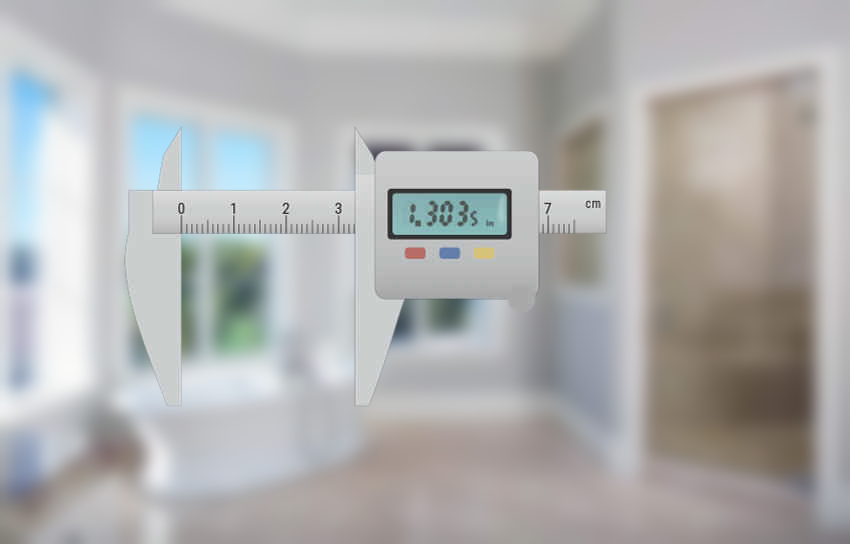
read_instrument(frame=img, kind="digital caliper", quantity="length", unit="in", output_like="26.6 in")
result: 1.3035 in
